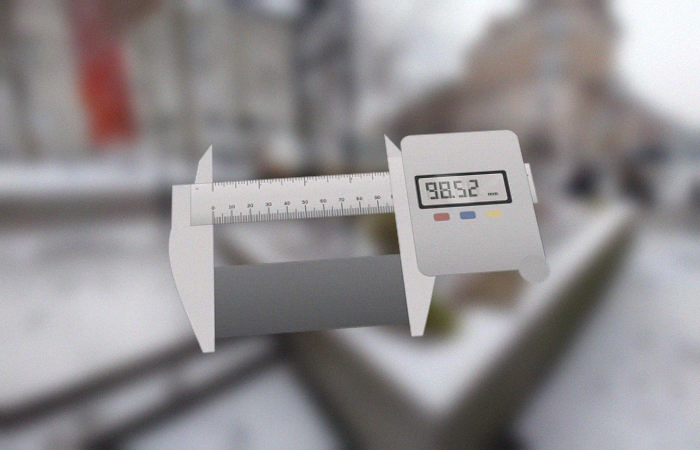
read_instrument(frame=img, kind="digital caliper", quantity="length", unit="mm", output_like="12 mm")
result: 98.52 mm
